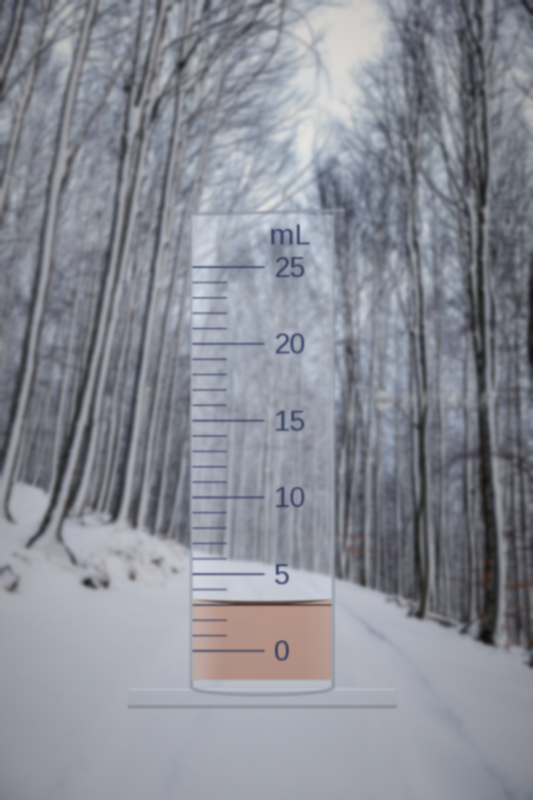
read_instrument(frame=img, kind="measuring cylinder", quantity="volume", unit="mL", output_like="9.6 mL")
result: 3 mL
